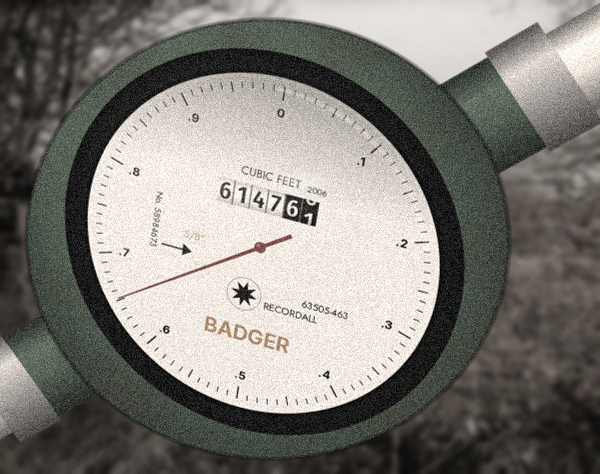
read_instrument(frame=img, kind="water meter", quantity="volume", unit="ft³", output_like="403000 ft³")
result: 614760.65 ft³
